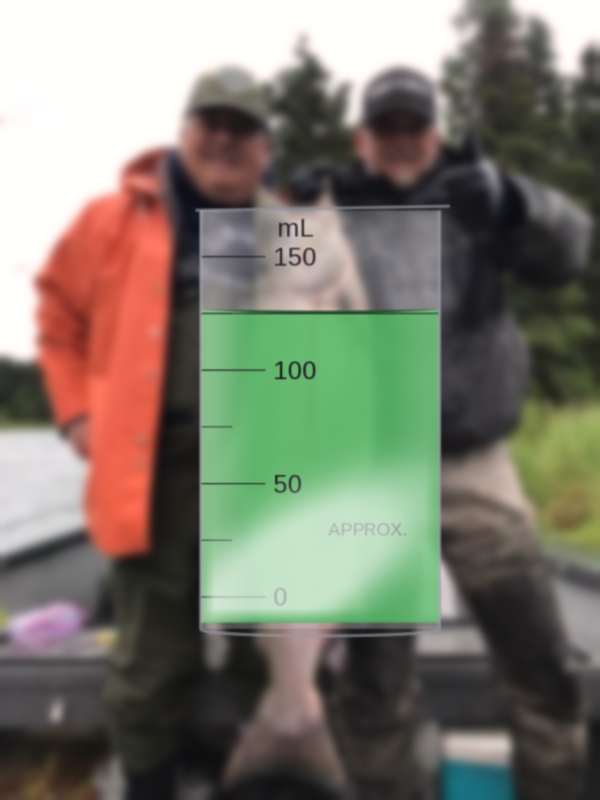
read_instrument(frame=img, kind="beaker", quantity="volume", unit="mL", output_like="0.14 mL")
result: 125 mL
